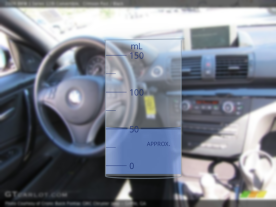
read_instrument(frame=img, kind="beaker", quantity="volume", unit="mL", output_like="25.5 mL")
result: 50 mL
